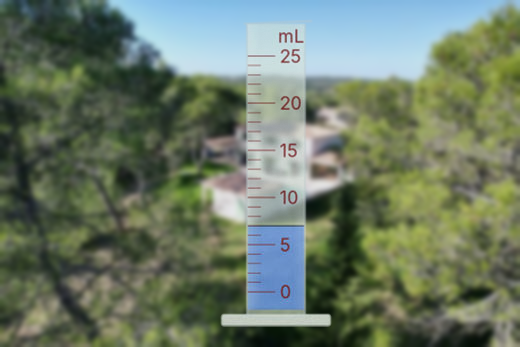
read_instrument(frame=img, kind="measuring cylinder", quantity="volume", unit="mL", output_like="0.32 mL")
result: 7 mL
